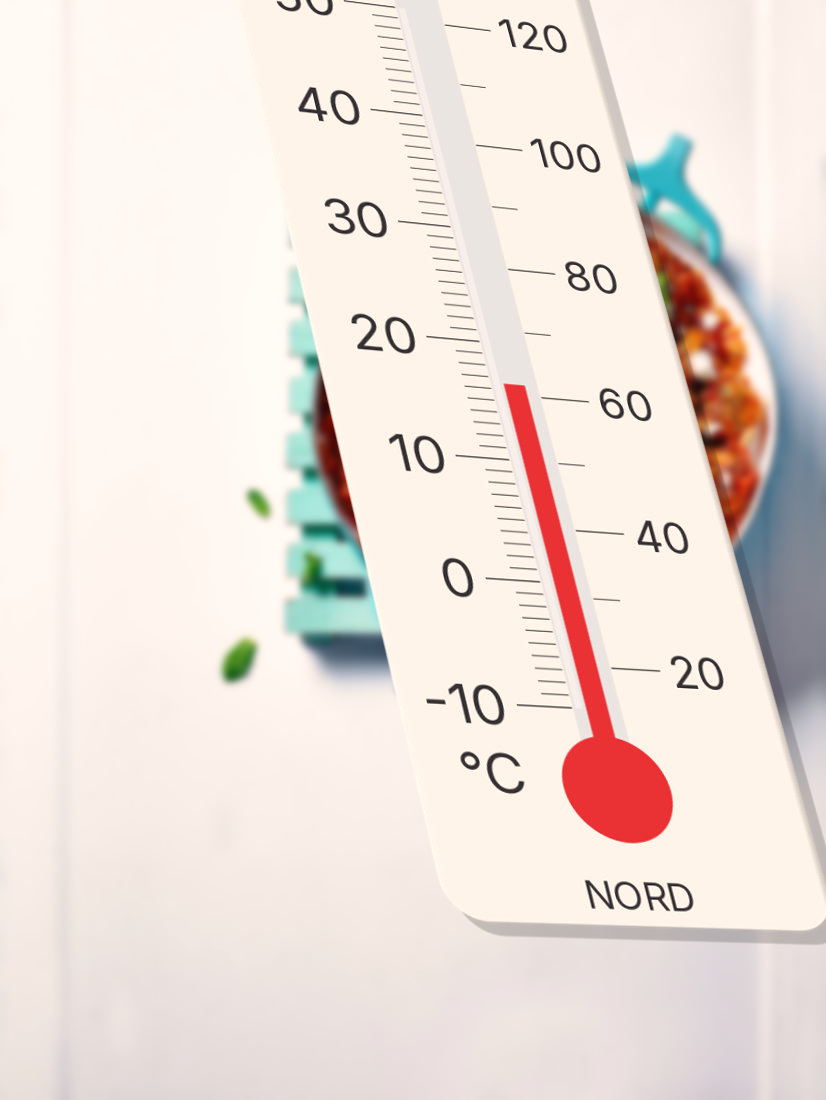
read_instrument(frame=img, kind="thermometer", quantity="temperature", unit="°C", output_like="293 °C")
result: 16.5 °C
